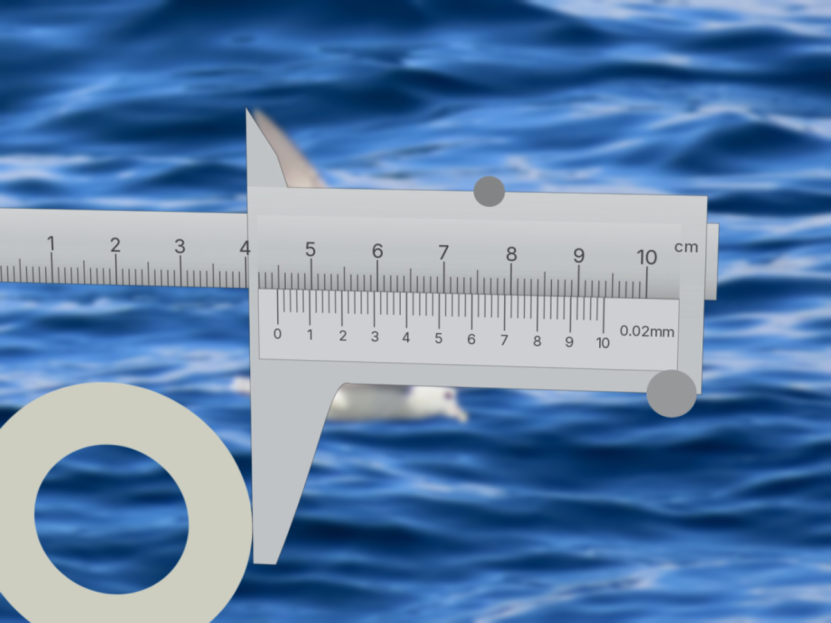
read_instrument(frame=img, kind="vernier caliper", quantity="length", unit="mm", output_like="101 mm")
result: 44.8 mm
